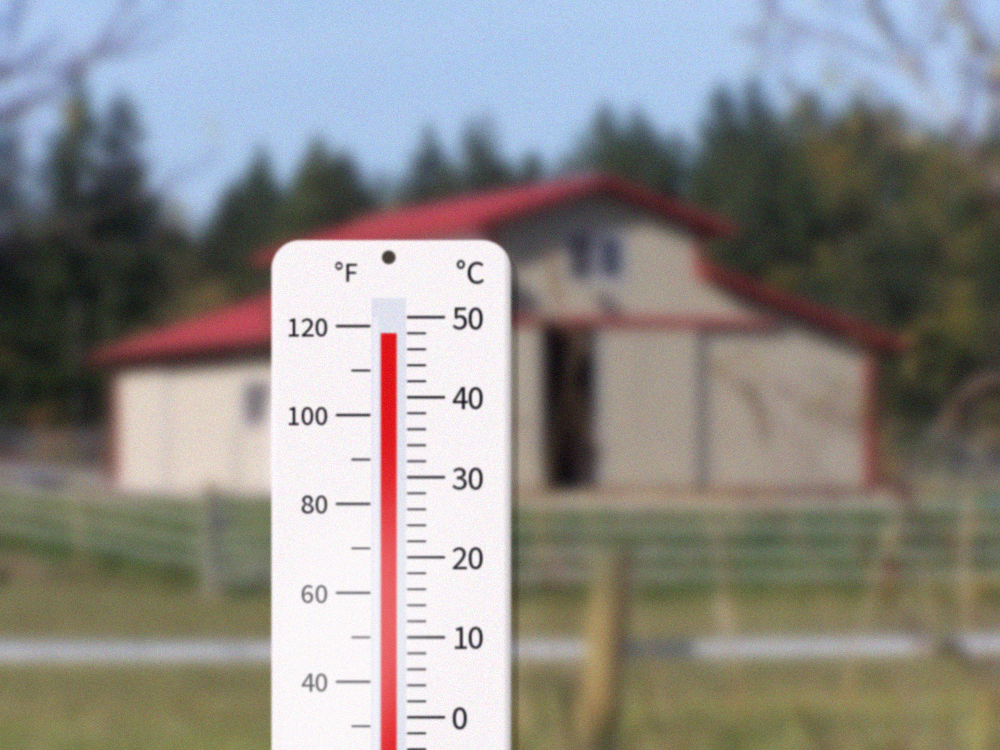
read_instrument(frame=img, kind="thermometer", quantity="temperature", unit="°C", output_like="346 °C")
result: 48 °C
